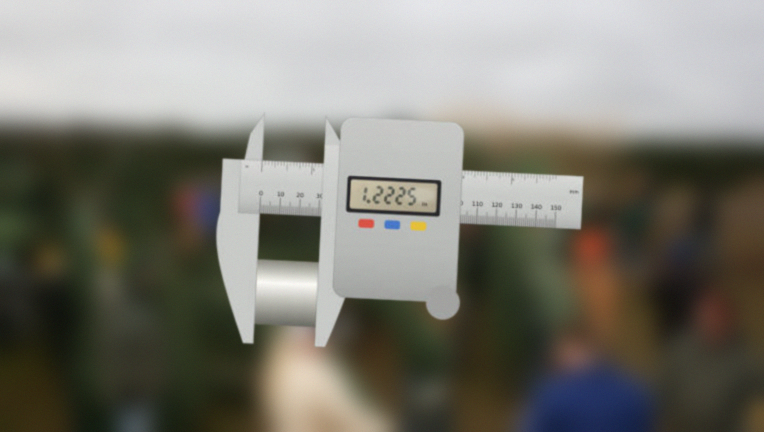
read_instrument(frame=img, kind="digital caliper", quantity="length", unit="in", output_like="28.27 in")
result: 1.2225 in
